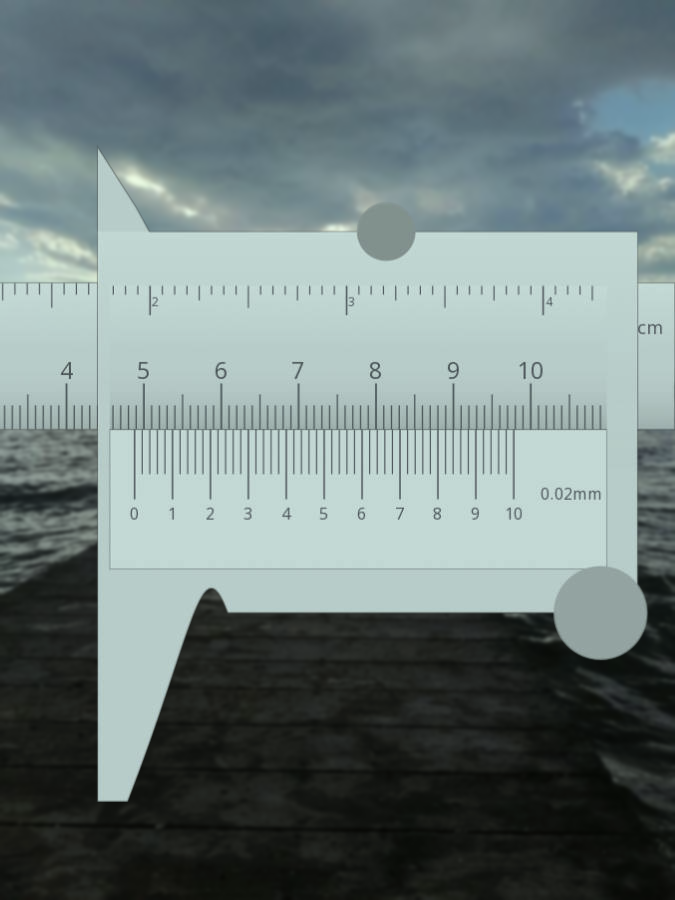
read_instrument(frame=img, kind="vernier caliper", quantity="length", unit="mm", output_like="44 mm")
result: 48.8 mm
